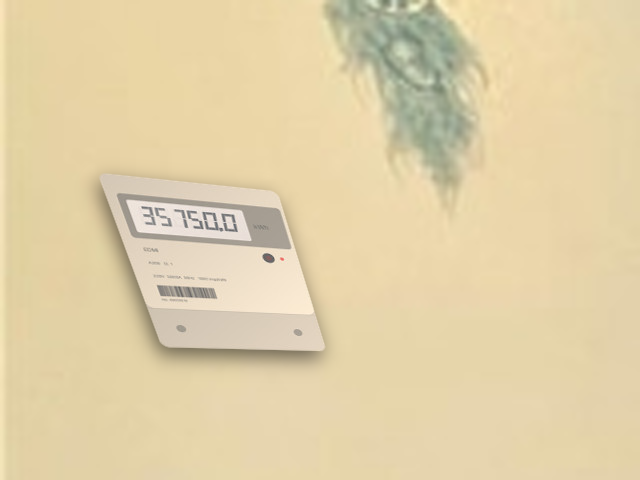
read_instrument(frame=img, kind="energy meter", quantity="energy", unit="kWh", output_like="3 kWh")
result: 35750.0 kWh
